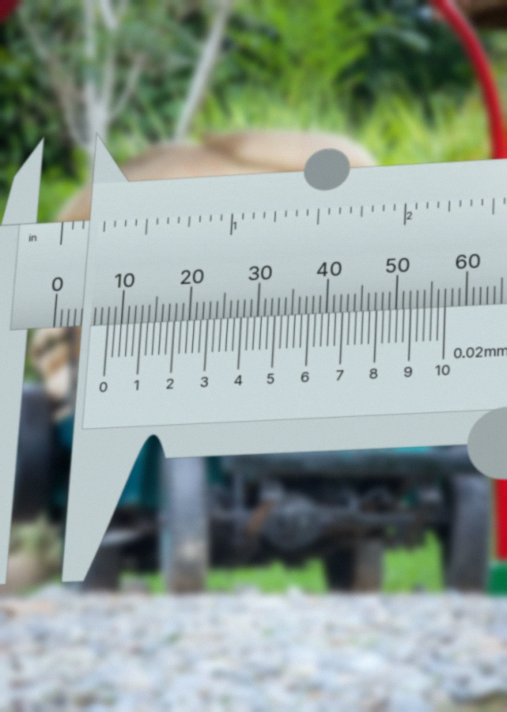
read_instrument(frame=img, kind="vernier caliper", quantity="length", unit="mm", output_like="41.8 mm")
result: 8.0 mm
